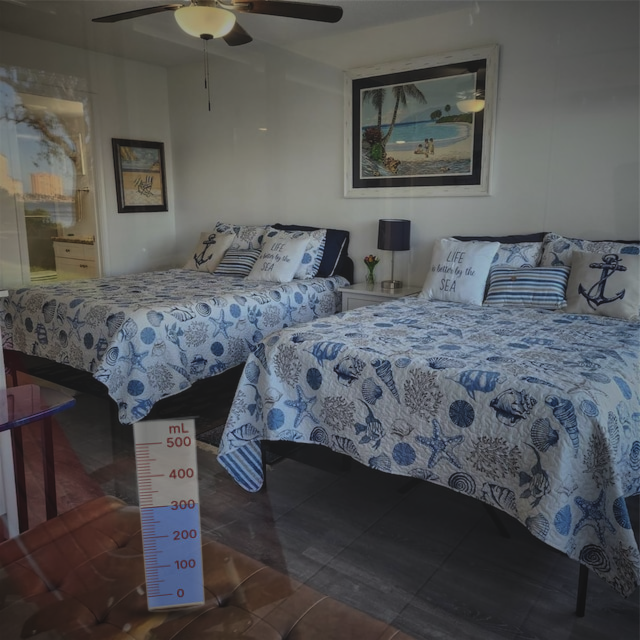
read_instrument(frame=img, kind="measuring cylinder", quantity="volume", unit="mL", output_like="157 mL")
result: 300 mL
